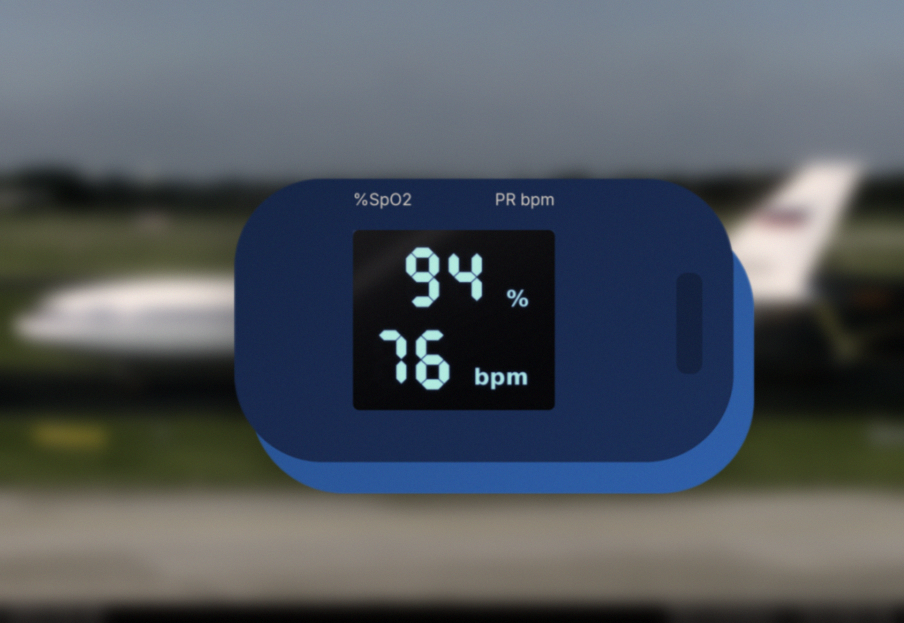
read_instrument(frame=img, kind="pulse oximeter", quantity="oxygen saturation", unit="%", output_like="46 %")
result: 94 %
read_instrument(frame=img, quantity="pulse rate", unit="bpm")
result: 76 bpm
